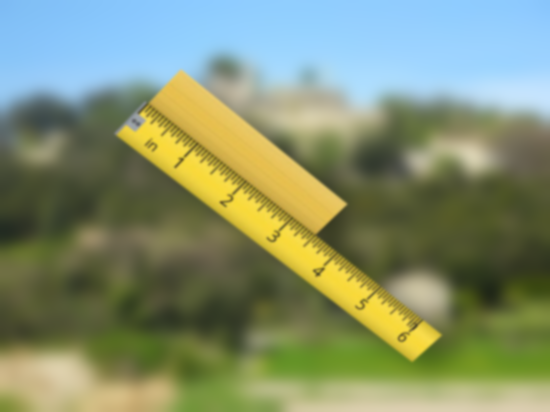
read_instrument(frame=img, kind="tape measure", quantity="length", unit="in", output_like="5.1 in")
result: 3.5 in
